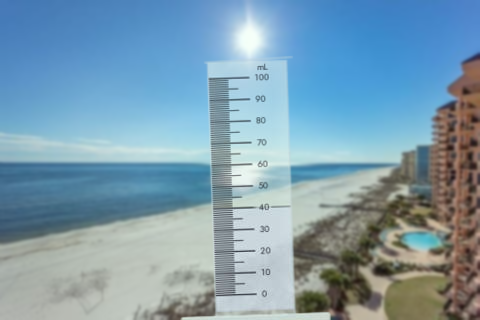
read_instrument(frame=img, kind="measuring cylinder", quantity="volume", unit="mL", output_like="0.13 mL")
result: 40 mL
